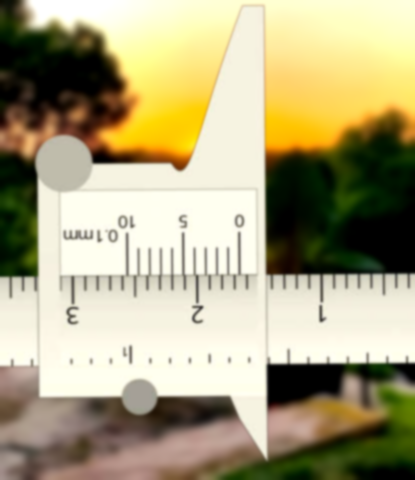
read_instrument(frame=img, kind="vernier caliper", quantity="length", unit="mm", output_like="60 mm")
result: 16.6 mm
